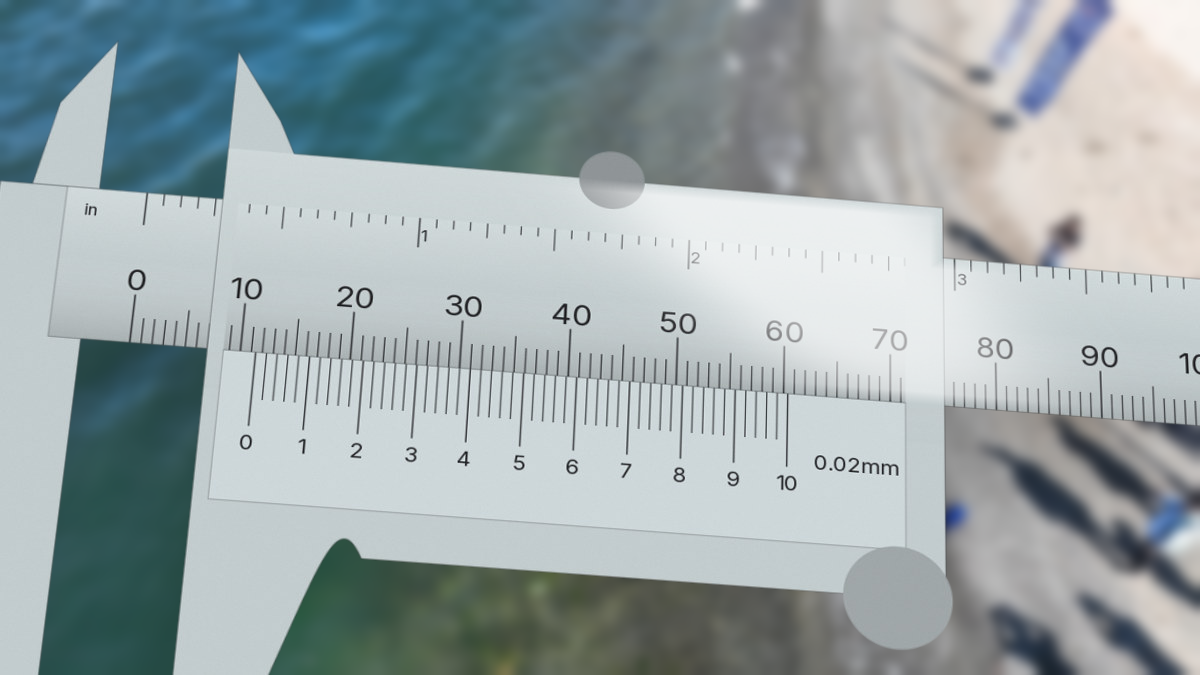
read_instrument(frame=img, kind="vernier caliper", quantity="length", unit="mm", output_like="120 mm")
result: 11.4 mm
